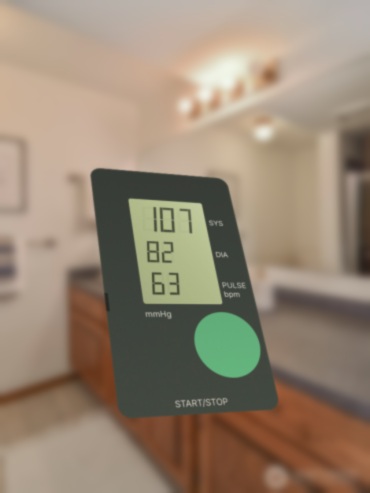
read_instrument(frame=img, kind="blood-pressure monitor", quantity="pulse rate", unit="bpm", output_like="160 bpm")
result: 63 bpm
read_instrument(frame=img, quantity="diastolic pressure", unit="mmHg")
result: 82 mmHg
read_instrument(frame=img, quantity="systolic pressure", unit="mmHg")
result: 107 mmHg
